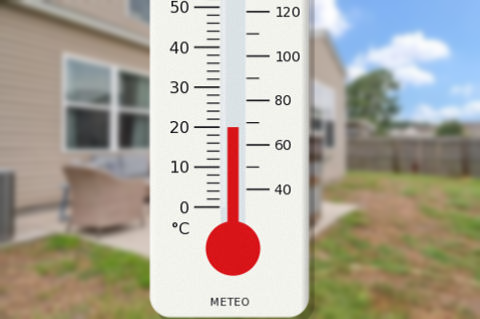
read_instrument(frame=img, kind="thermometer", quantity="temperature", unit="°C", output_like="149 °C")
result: 20 °C
